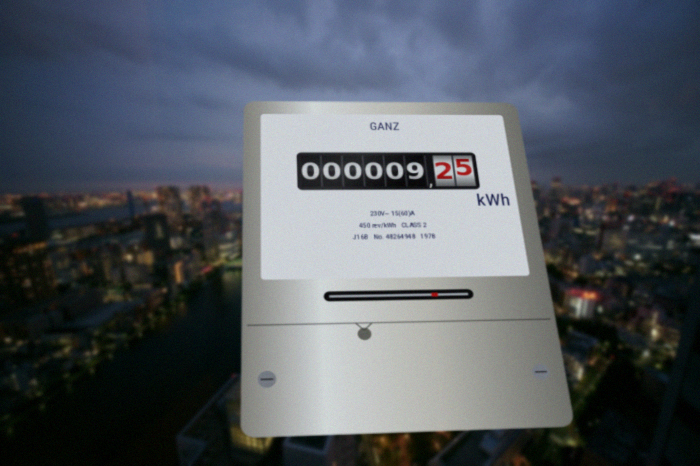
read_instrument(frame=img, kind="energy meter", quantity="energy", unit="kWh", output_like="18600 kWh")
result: 9.25 kWh
